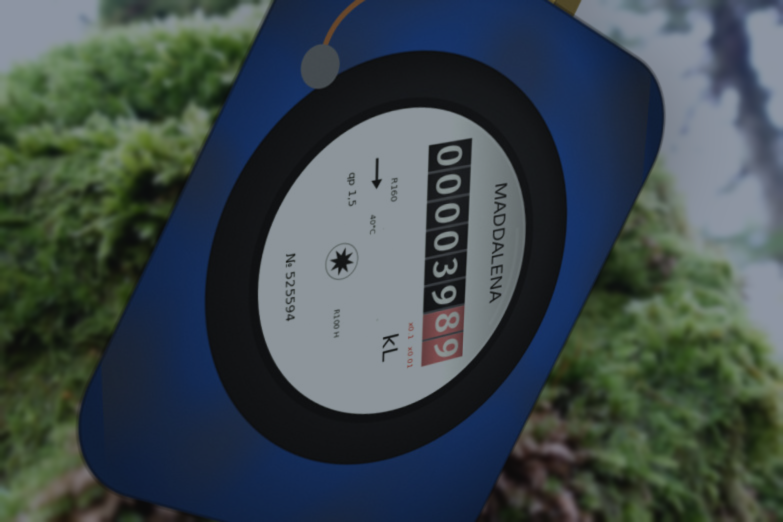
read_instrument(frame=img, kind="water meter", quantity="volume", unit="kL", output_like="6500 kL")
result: 39.89 kL
